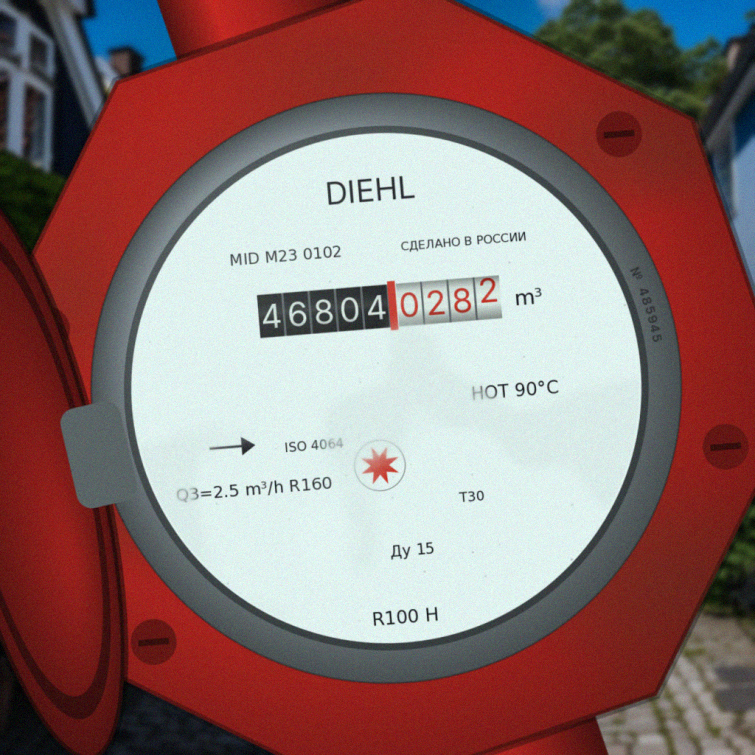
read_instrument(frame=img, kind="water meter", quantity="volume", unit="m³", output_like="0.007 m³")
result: 46804.0282 m³
